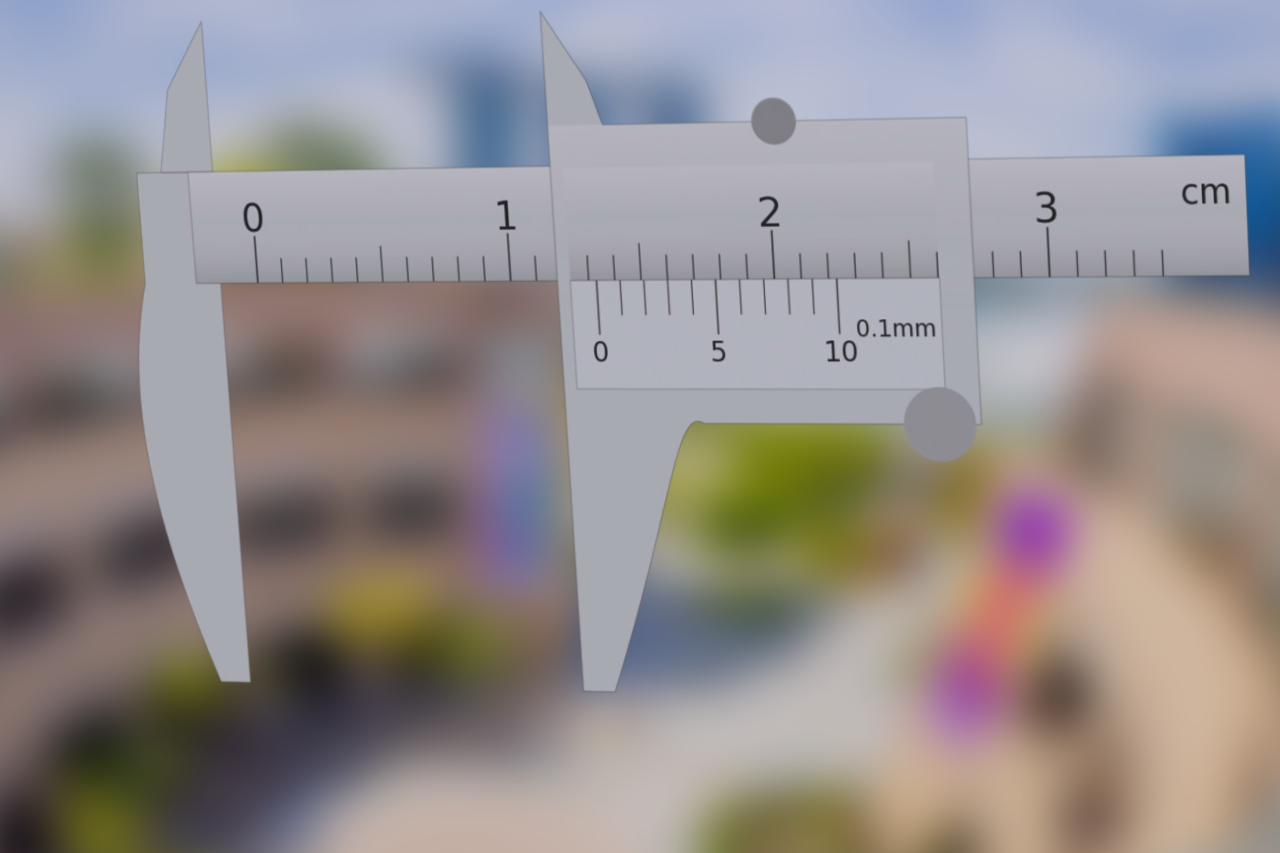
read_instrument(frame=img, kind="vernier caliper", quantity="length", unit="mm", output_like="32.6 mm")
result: 13.3 mm
